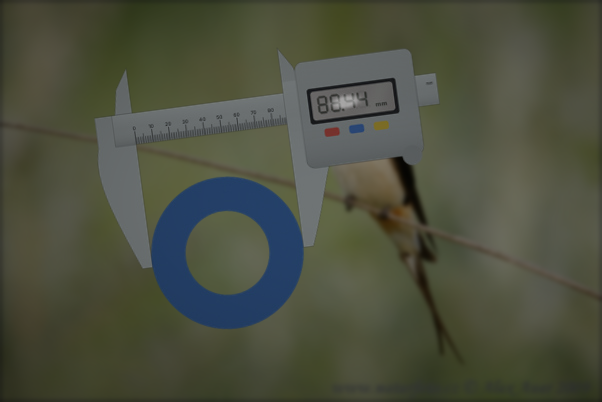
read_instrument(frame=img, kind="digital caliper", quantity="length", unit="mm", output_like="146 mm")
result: 88.44 mm
